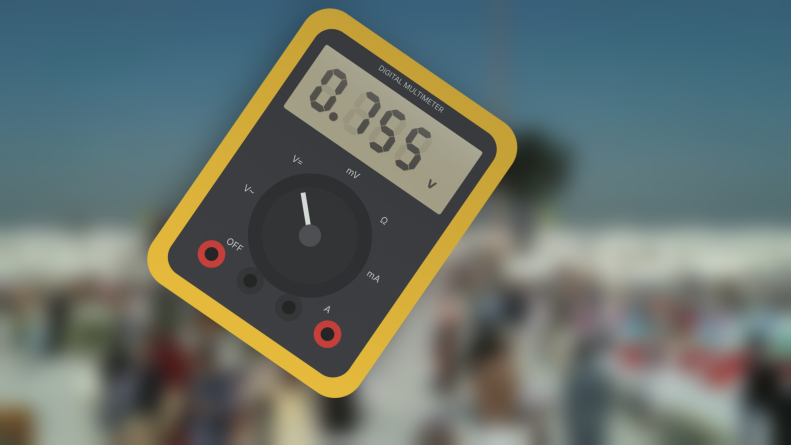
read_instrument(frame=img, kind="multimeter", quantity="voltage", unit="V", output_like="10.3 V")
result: 0.755 V
